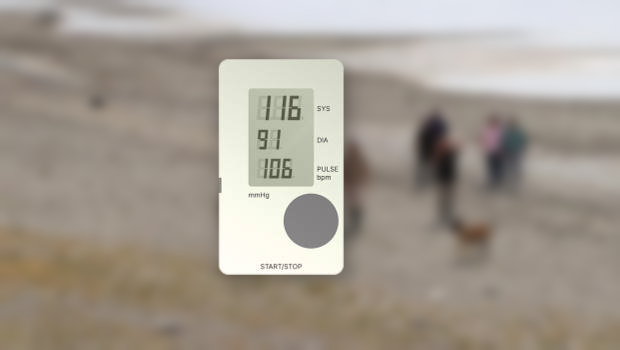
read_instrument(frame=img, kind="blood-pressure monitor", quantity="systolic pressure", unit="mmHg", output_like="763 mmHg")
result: 116 mmHg
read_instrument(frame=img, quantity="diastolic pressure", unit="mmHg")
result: 91 mmHg
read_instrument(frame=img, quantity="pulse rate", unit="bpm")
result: 106 bpm
